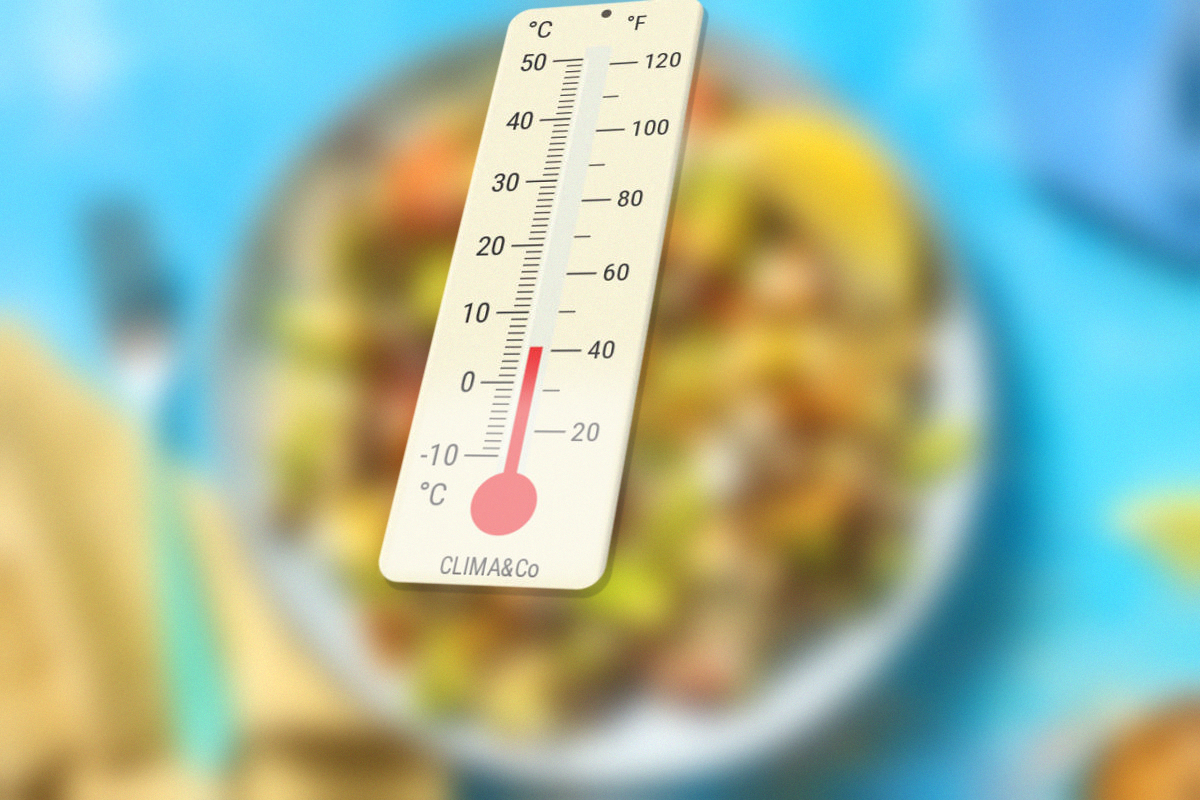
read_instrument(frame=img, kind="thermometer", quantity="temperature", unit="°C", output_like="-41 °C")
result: 5 °C
